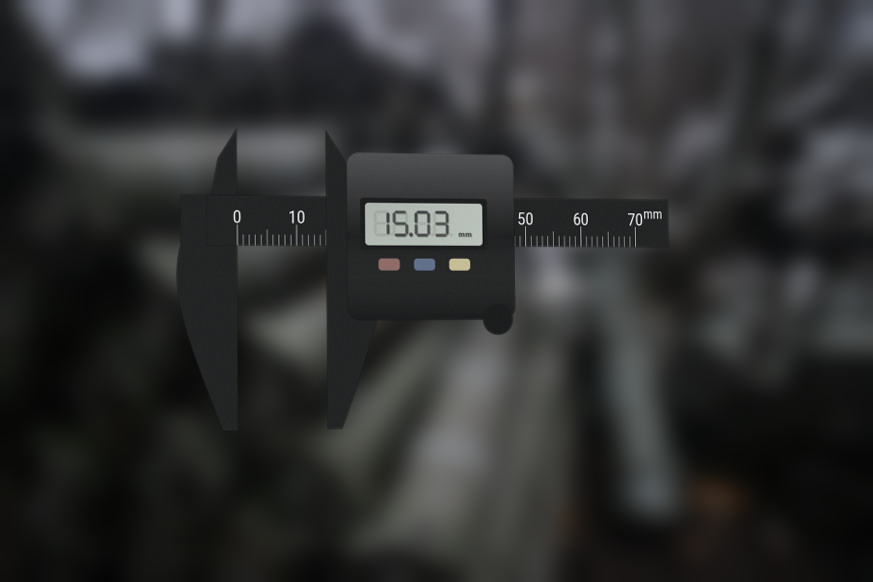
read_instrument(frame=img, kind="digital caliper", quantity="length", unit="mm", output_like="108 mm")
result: 15.03 mm
